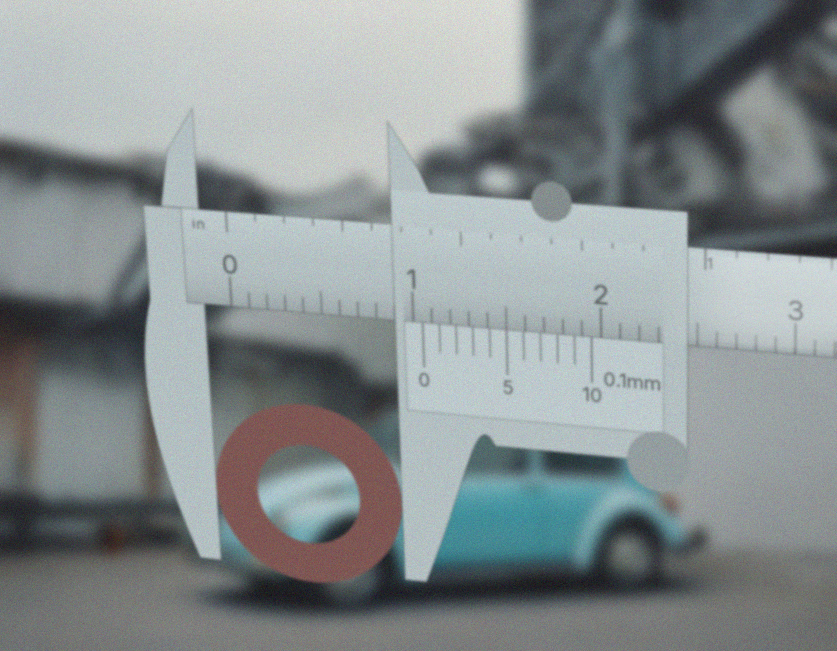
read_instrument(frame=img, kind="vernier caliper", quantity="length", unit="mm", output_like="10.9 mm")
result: 10.5 mm
